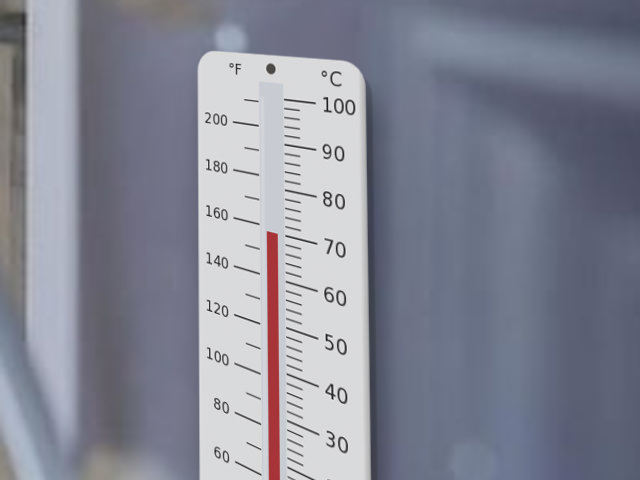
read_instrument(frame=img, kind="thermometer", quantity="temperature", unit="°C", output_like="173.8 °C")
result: 70 °C
